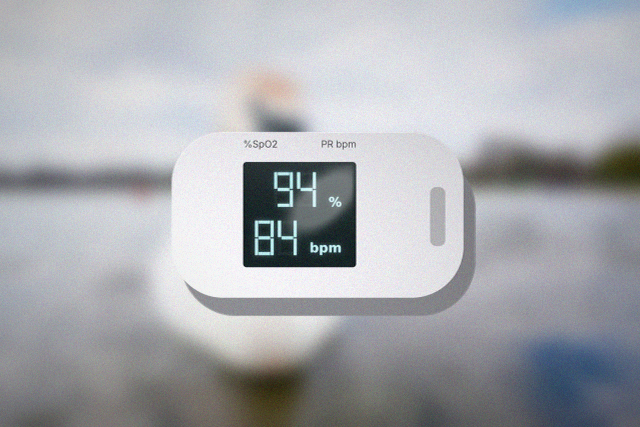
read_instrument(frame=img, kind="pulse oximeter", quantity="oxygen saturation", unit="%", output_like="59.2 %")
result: 94 %
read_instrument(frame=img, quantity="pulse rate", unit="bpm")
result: 84 bpm
